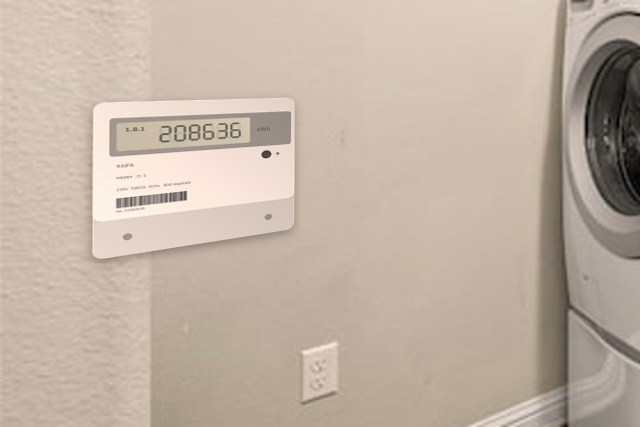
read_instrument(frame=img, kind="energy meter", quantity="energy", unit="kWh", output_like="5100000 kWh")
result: 208636 kWh
